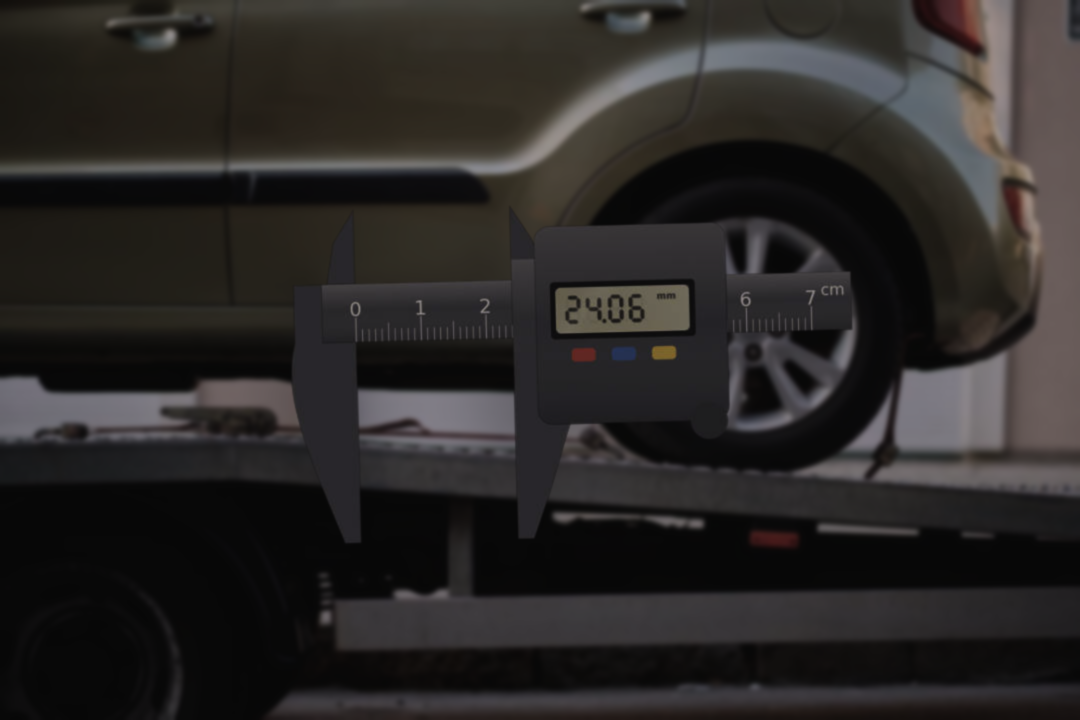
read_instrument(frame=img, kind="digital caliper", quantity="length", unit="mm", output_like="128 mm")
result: 24.06 mm
